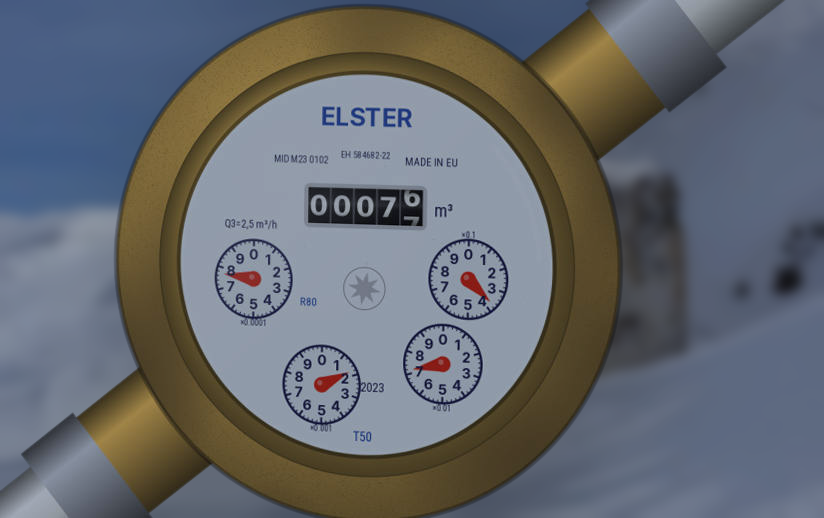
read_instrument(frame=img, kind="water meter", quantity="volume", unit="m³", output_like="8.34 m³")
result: 76.3717 m³
